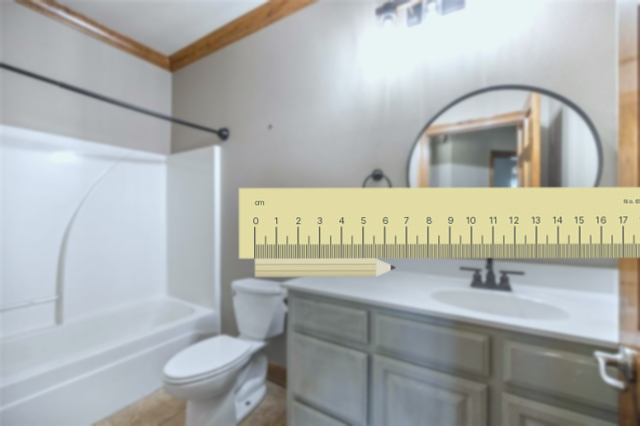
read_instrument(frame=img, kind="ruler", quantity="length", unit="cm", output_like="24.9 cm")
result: 6.5 cm
